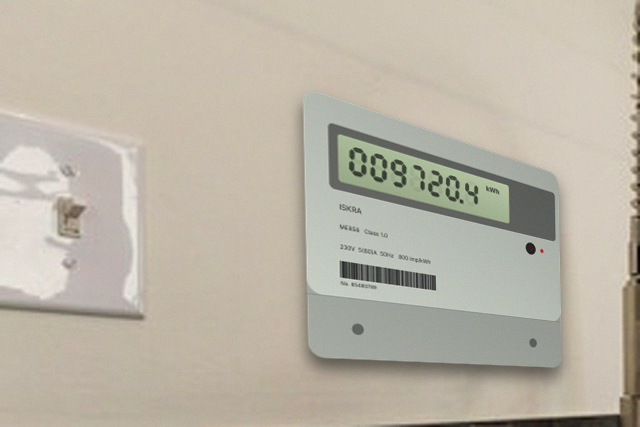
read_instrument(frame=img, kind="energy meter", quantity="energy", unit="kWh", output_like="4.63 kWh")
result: 9720.4 kWh
